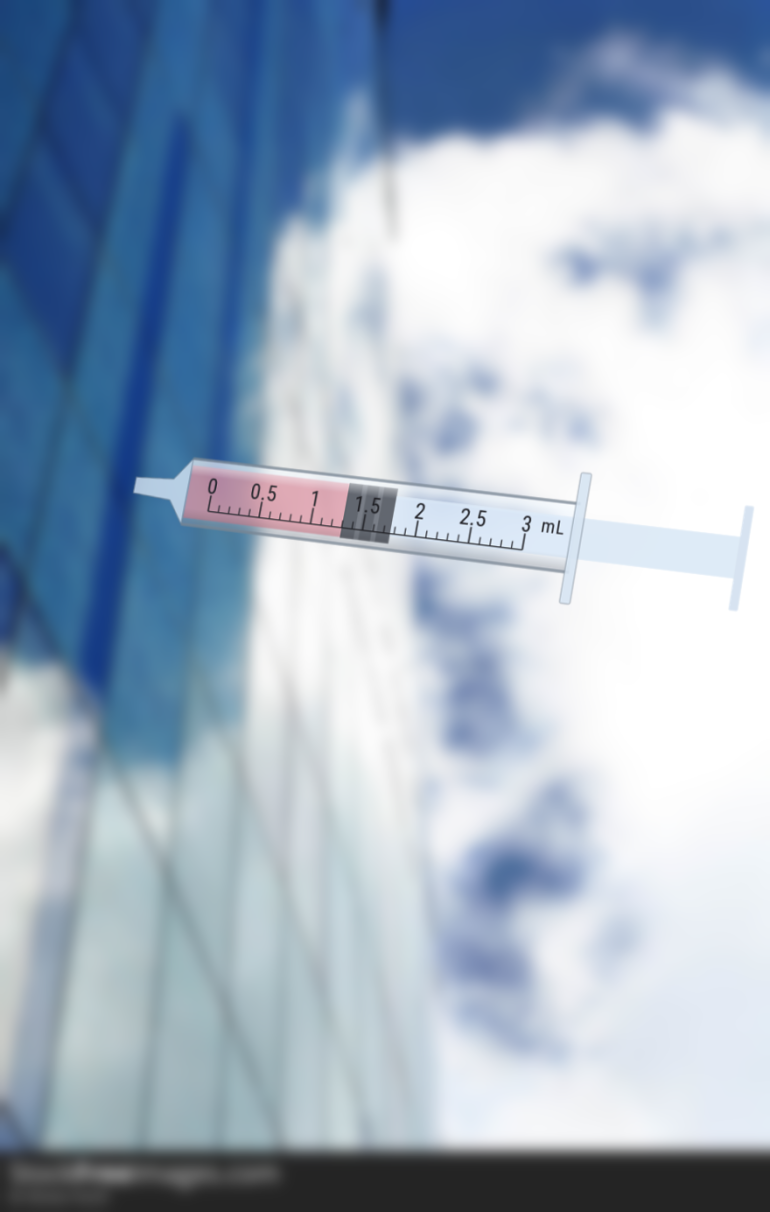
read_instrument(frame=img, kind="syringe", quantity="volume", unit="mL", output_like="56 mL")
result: 1.3 mL
